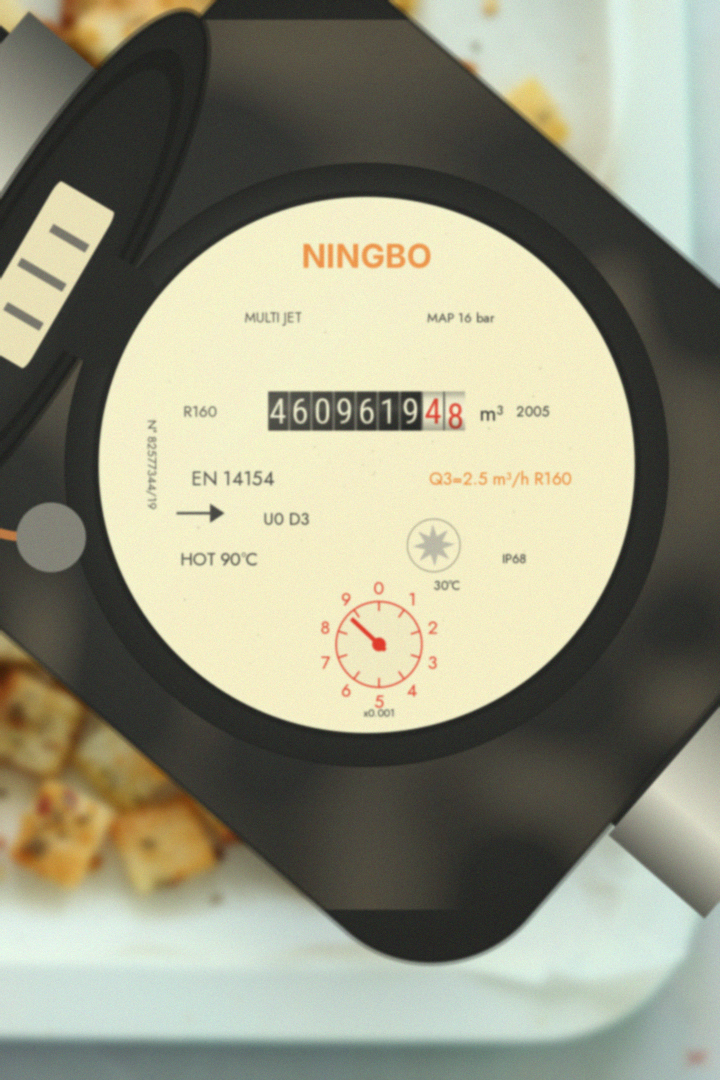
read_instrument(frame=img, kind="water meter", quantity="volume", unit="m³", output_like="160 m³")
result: 4609619.478 m³
